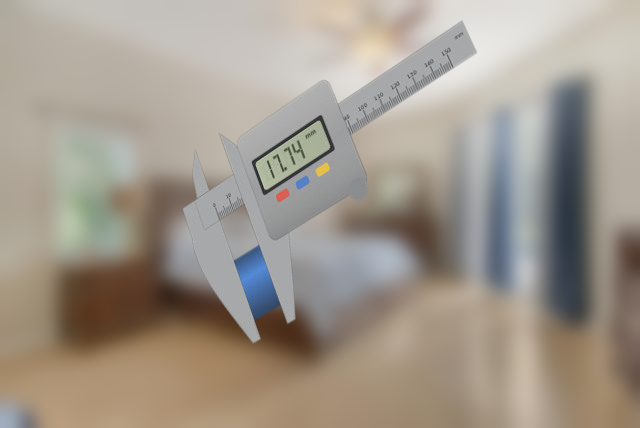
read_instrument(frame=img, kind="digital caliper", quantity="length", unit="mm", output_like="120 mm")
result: 17.74 mm
